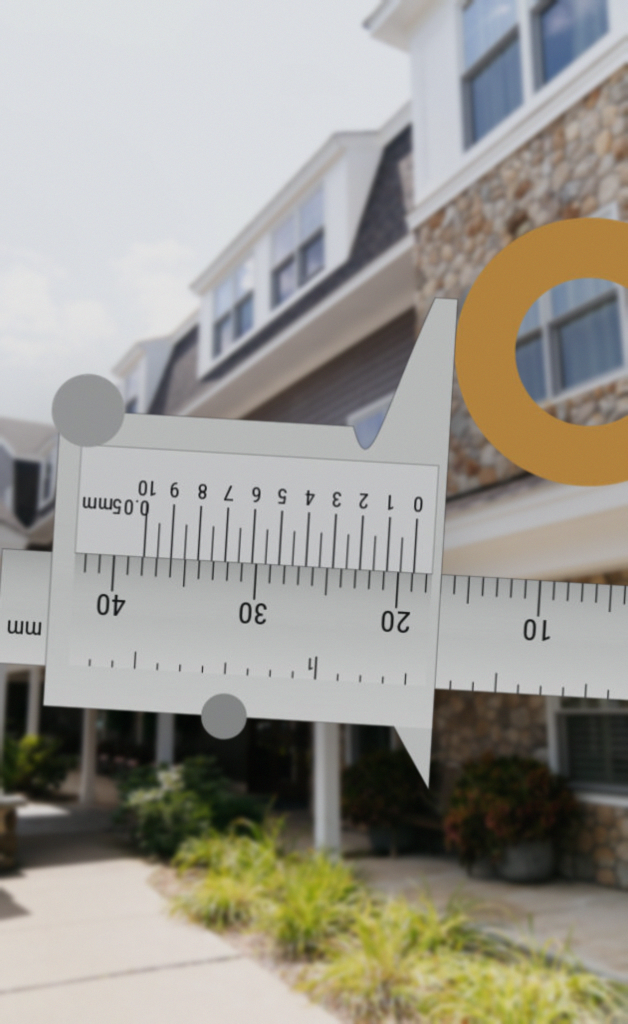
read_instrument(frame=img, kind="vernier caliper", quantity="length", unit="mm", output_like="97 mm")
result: 18.9 mm
